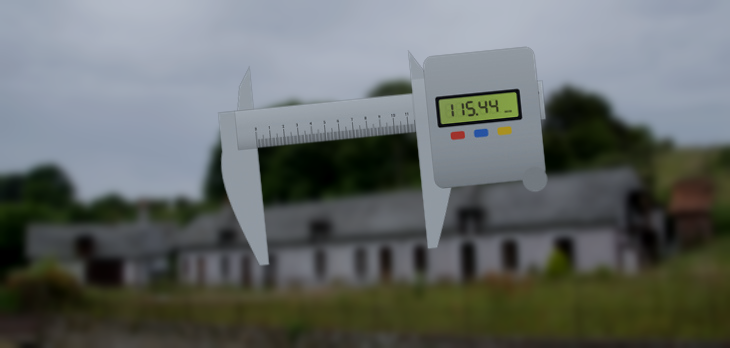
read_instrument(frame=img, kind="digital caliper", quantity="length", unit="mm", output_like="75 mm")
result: 115.44 mm
